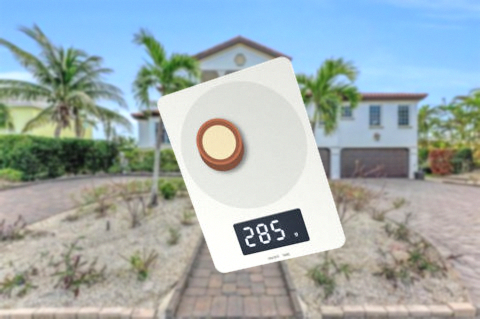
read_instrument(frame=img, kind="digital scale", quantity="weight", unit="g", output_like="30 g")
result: 285 g
